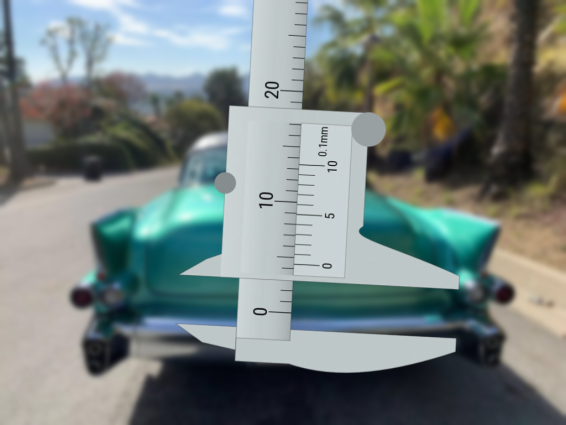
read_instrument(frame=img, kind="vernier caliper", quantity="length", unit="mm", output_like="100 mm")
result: 4.4 mm
